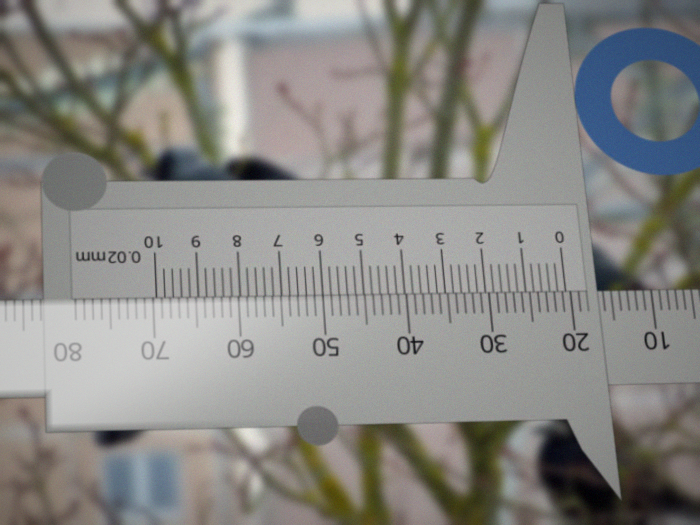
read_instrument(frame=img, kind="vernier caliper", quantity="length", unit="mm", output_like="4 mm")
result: 20.6 mm
